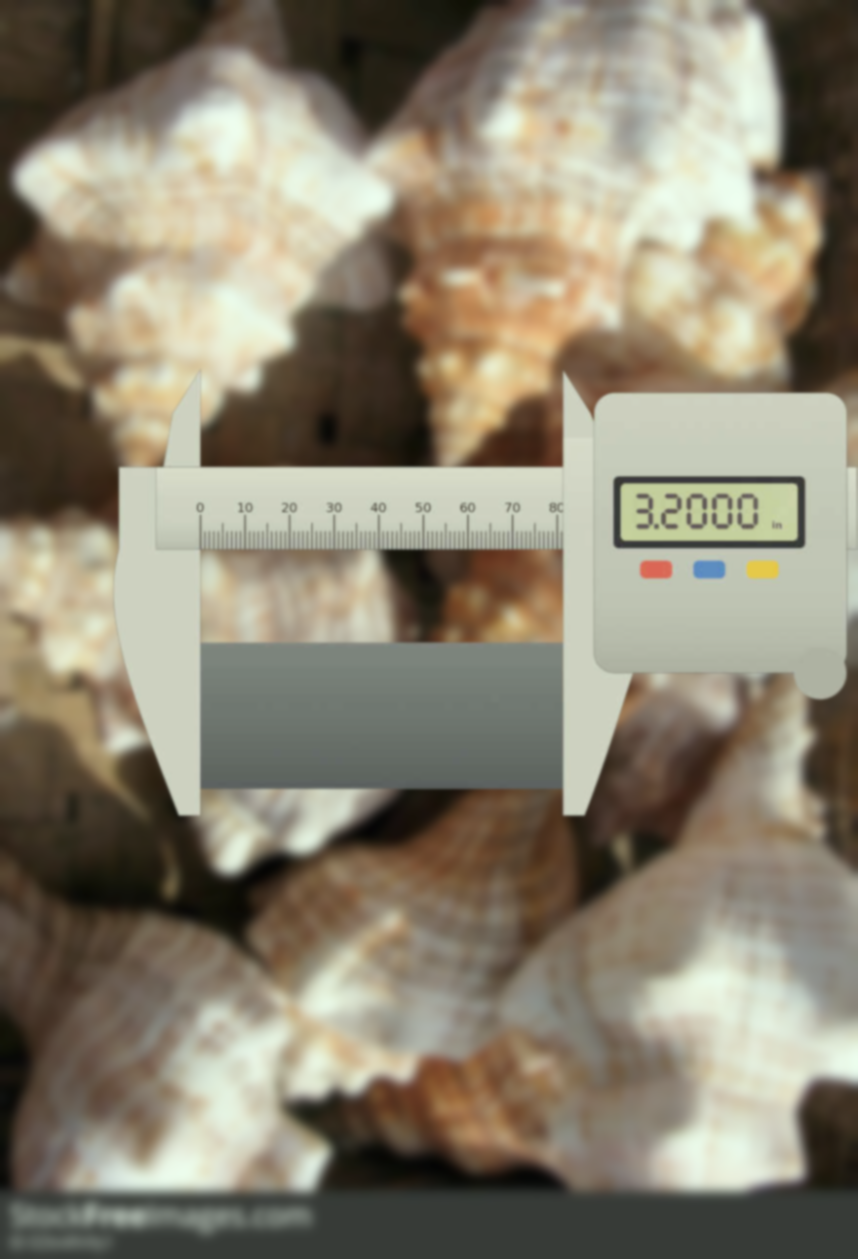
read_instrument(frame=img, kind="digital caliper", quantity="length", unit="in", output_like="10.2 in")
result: 3.2000 in
